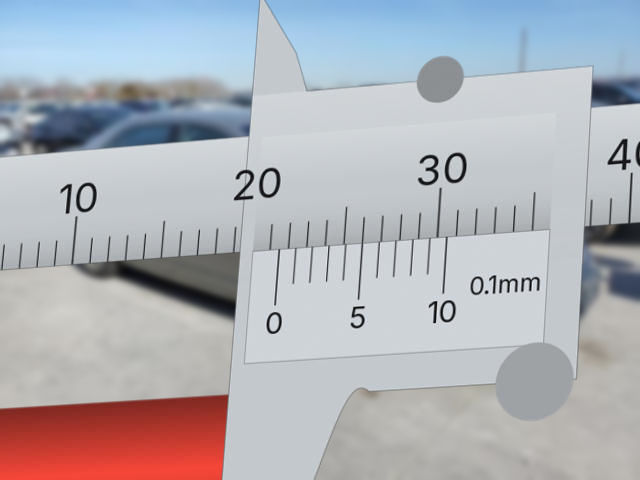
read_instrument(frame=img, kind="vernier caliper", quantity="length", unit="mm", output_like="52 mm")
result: 21.5 mm
